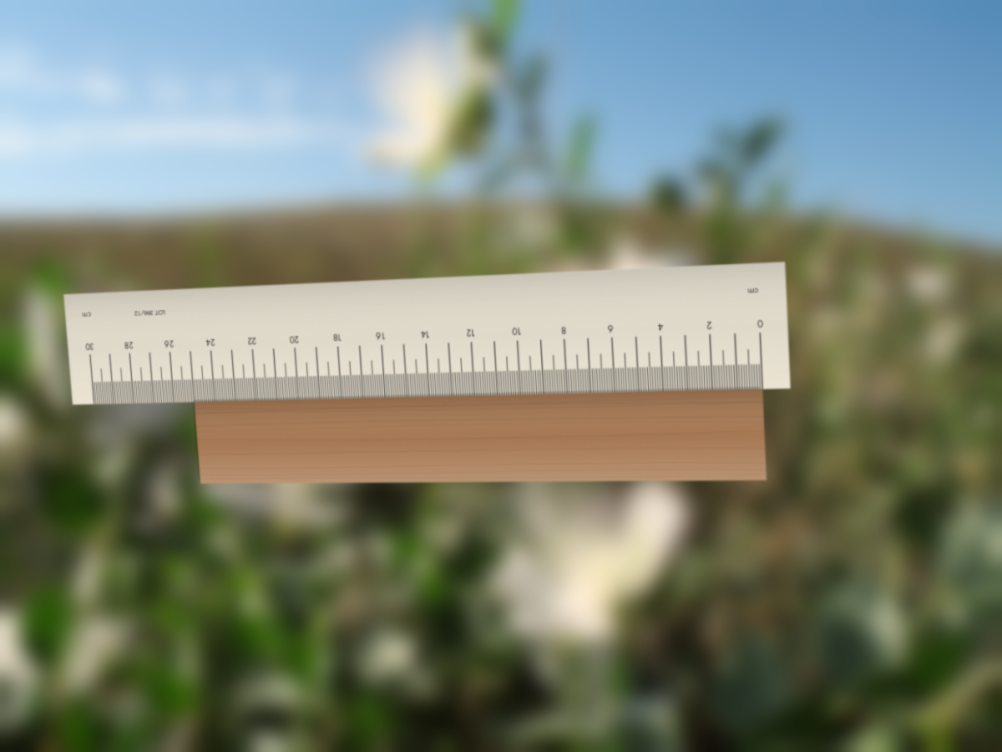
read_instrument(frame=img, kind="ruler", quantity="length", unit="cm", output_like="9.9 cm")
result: 25 cm
